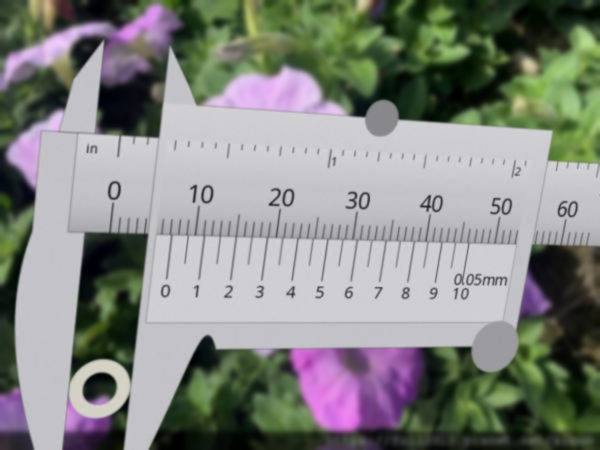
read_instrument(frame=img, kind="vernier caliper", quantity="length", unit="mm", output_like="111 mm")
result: 7.2 mm
